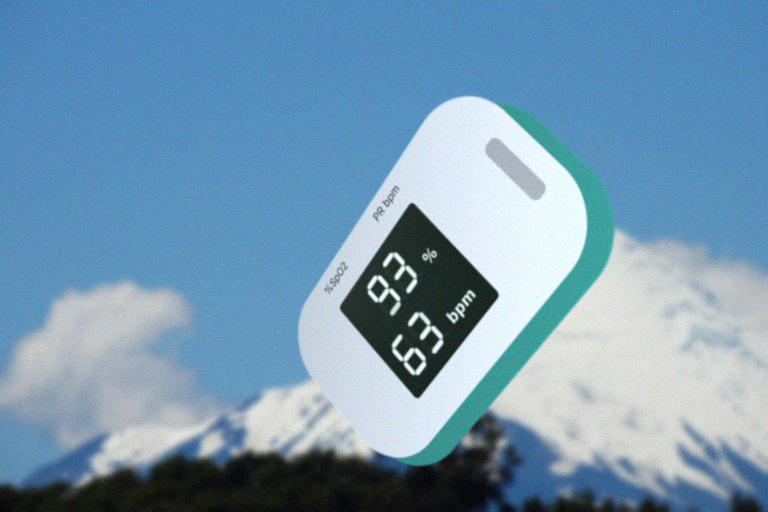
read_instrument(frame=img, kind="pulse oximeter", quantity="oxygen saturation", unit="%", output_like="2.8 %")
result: 93 %
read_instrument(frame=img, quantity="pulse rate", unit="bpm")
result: 63 bpm
